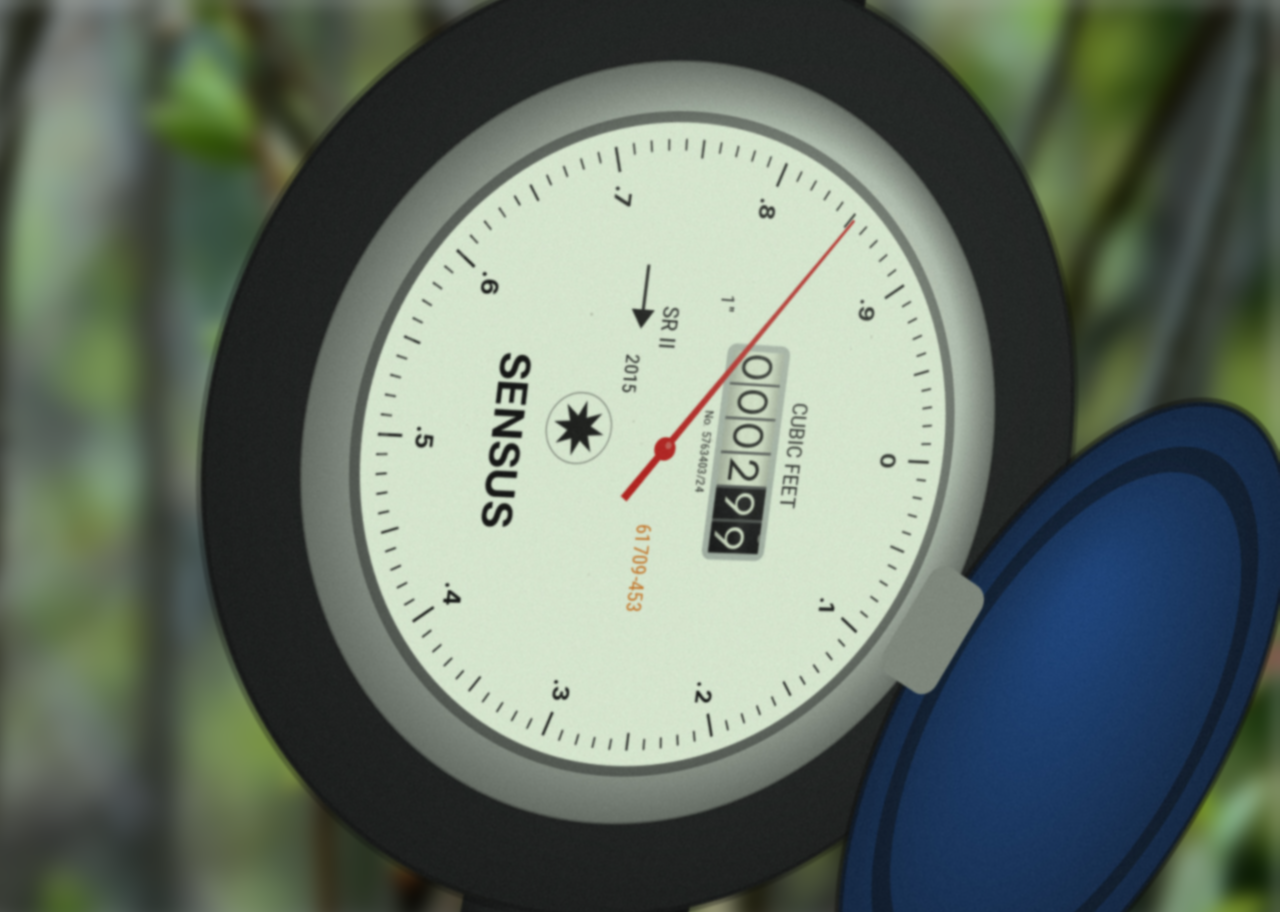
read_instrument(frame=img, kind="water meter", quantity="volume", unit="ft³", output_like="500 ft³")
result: 298.85 ft³
